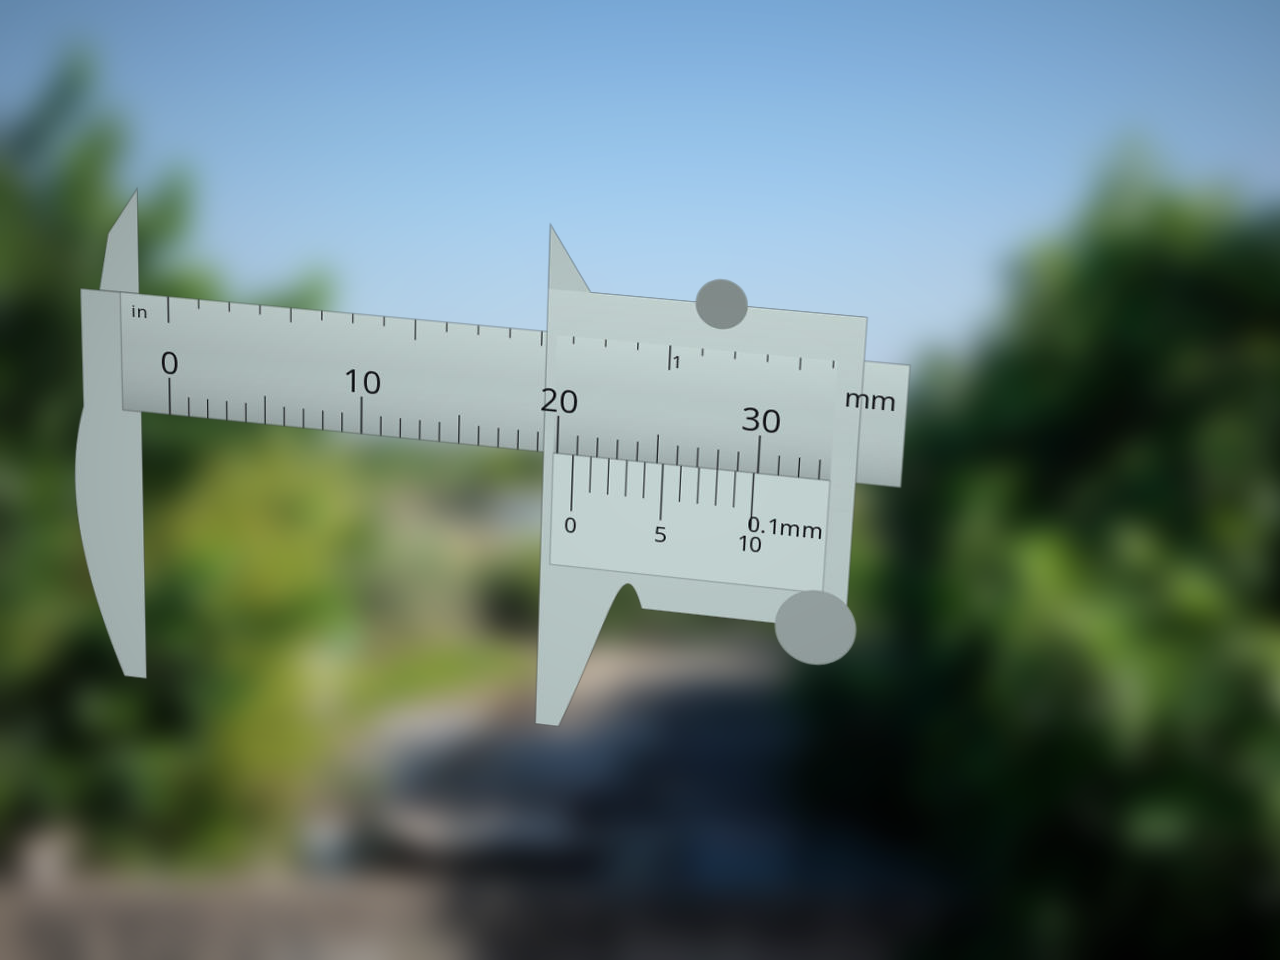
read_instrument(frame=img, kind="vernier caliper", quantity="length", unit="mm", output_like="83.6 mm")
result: 20.8 mm
